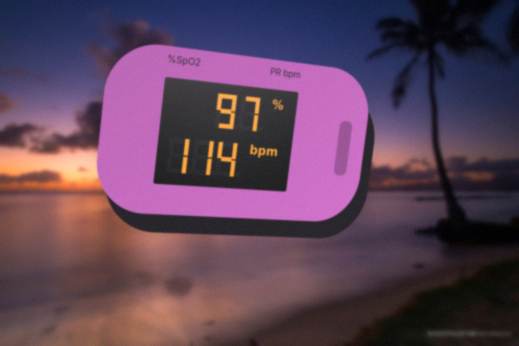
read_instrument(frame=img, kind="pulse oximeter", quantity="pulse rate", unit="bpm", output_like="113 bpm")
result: 114 bpm
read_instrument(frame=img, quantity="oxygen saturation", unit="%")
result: 97 %
